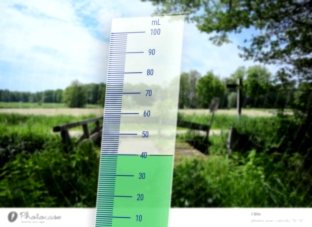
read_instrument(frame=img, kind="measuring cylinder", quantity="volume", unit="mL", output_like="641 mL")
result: 40 mL
